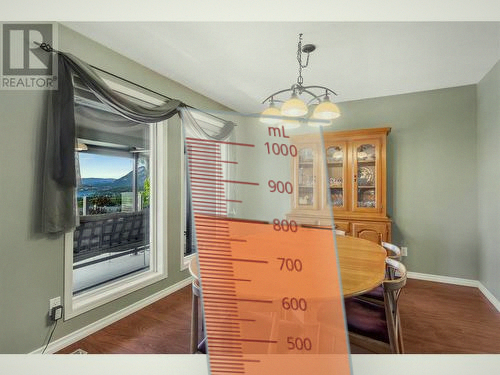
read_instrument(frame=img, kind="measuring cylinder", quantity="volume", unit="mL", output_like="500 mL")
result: 800 mL
